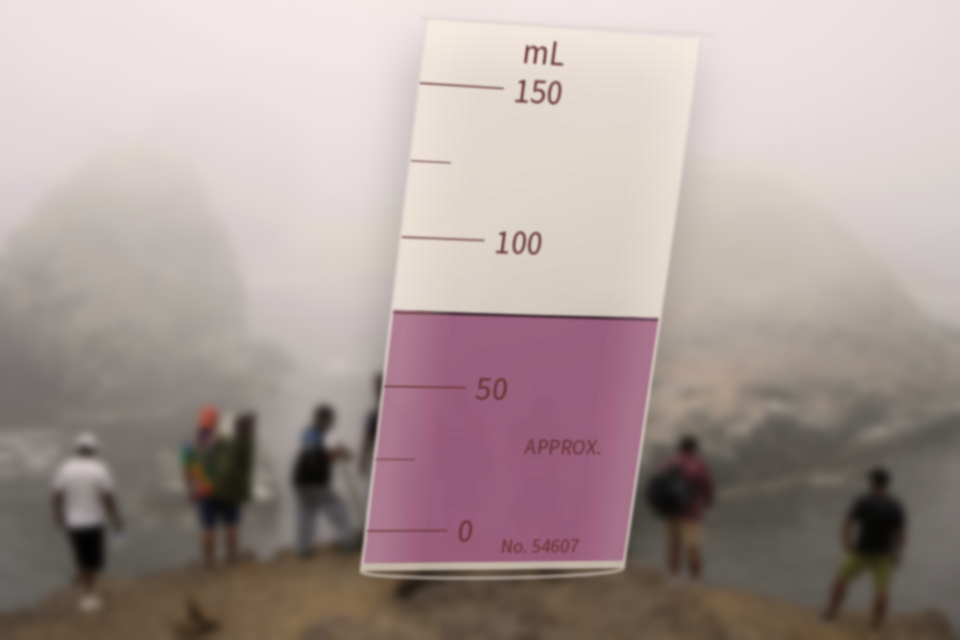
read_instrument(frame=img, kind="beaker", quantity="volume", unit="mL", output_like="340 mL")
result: 75 mL
